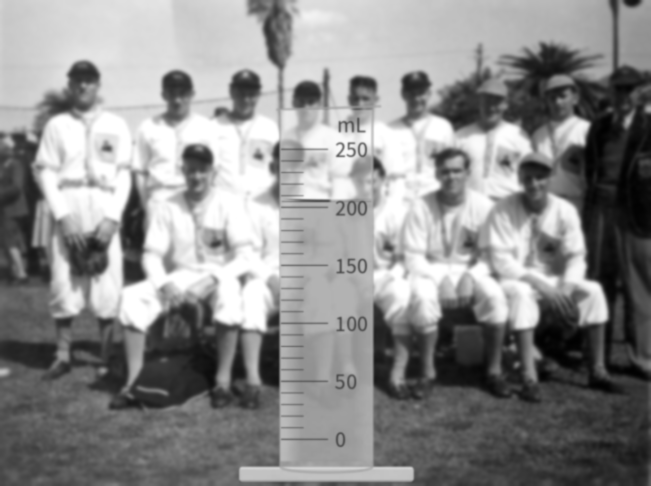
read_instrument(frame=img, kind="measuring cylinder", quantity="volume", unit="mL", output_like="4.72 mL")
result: 205 mL
